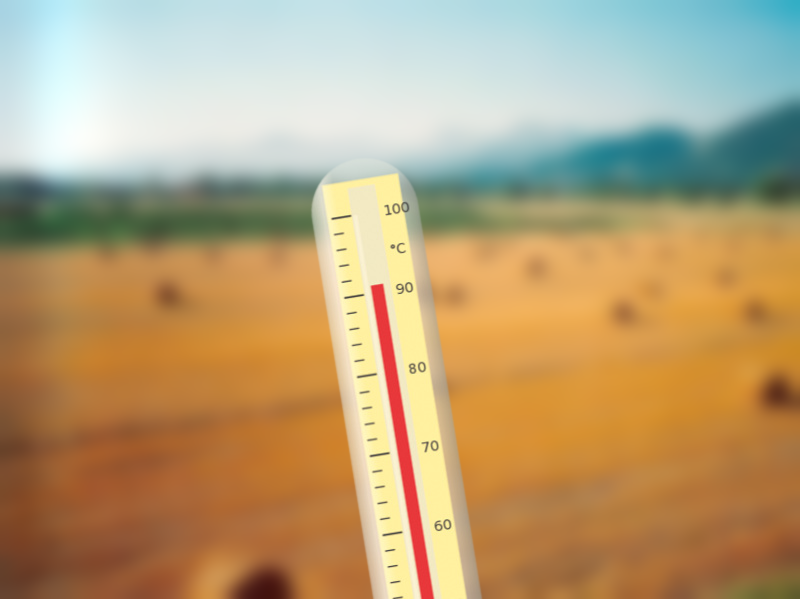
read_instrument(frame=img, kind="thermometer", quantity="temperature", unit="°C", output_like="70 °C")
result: 91 °C
